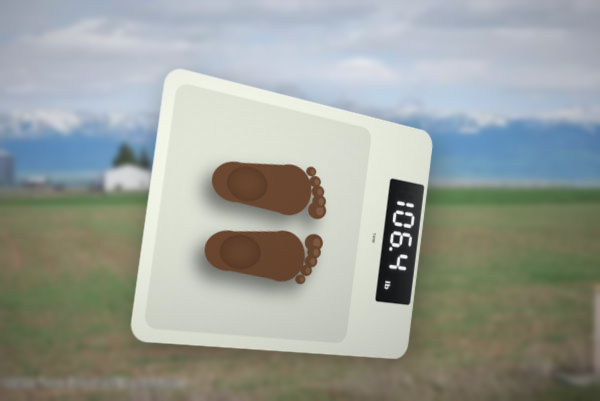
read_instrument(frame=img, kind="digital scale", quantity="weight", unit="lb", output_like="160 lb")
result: 106.4 lb
